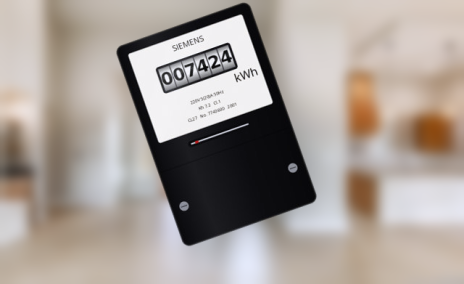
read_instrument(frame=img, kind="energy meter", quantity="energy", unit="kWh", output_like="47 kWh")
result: 7424 kWh
